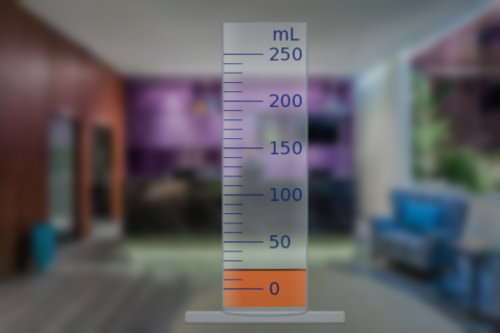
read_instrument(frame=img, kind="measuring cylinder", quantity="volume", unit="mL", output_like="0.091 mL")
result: 20 mL
